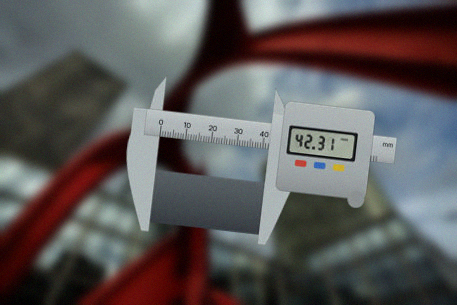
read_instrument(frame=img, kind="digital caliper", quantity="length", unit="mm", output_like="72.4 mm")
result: 42.31 mm
